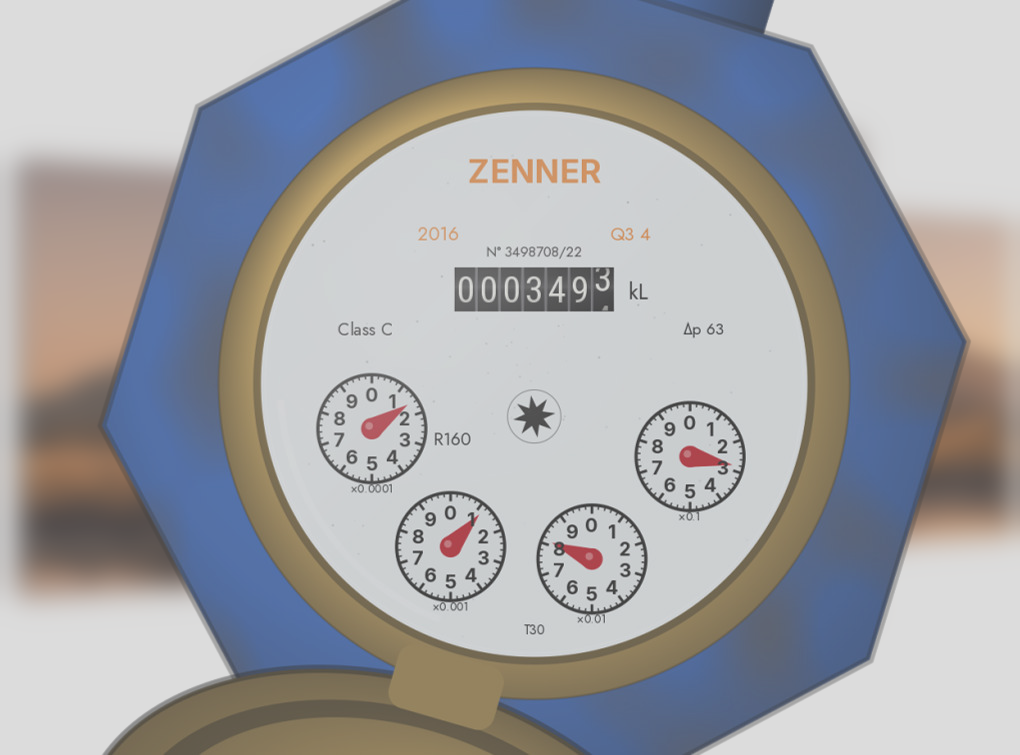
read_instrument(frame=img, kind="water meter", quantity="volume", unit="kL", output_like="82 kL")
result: 3493.2811 kL
